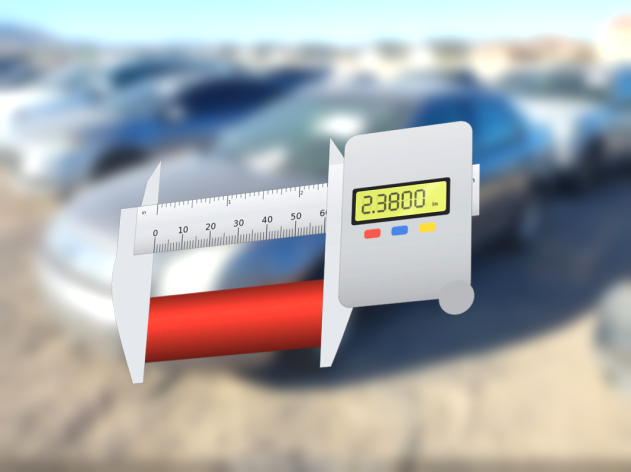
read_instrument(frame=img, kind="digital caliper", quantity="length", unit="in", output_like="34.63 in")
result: 2.3800 in
